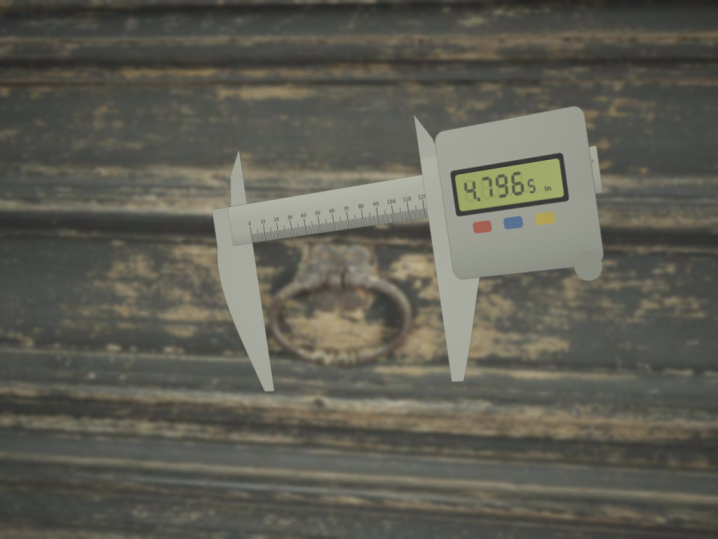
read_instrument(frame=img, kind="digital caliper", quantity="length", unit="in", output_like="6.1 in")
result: 4.7965 in
